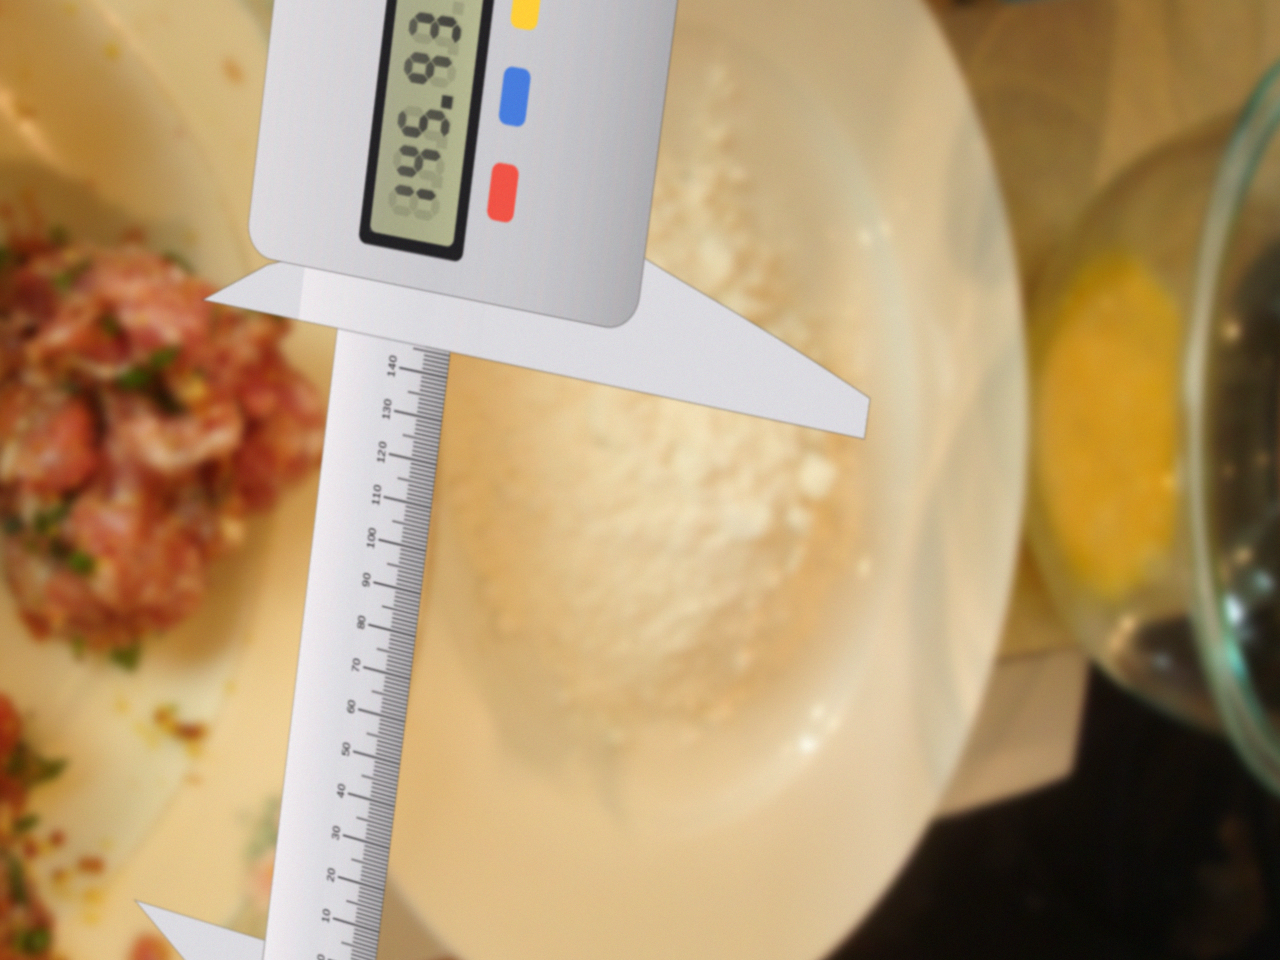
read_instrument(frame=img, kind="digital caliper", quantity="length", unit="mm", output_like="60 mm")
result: 145.93 mm
